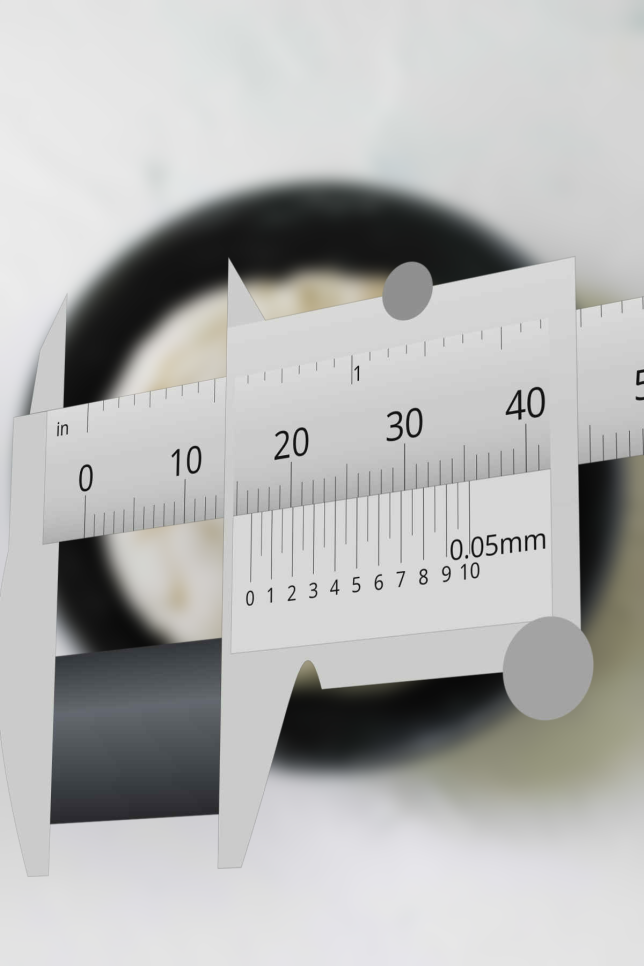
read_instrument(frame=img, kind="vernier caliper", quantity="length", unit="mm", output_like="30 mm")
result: 16.4 mm
